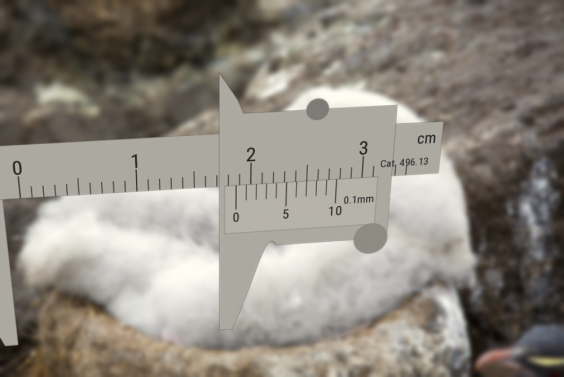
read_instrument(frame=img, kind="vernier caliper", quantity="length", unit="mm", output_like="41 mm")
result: 18.7 mm
